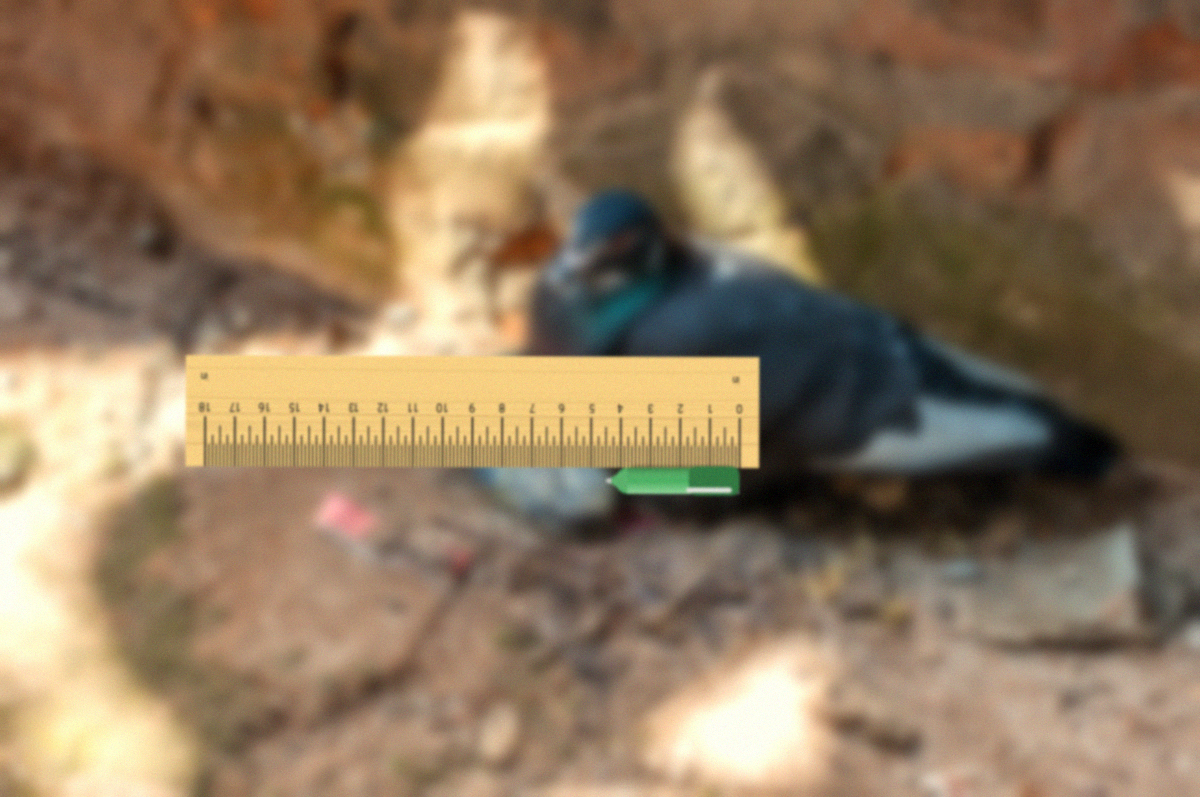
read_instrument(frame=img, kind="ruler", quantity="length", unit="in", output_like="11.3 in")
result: 4.5 in
